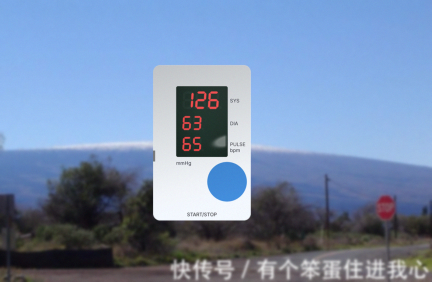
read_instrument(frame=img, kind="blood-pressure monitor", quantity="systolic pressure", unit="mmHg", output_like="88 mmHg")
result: 126 mmHg
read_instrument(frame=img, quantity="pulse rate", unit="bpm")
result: 65 bpm
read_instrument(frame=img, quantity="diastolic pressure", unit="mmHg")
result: 63 mmHg
